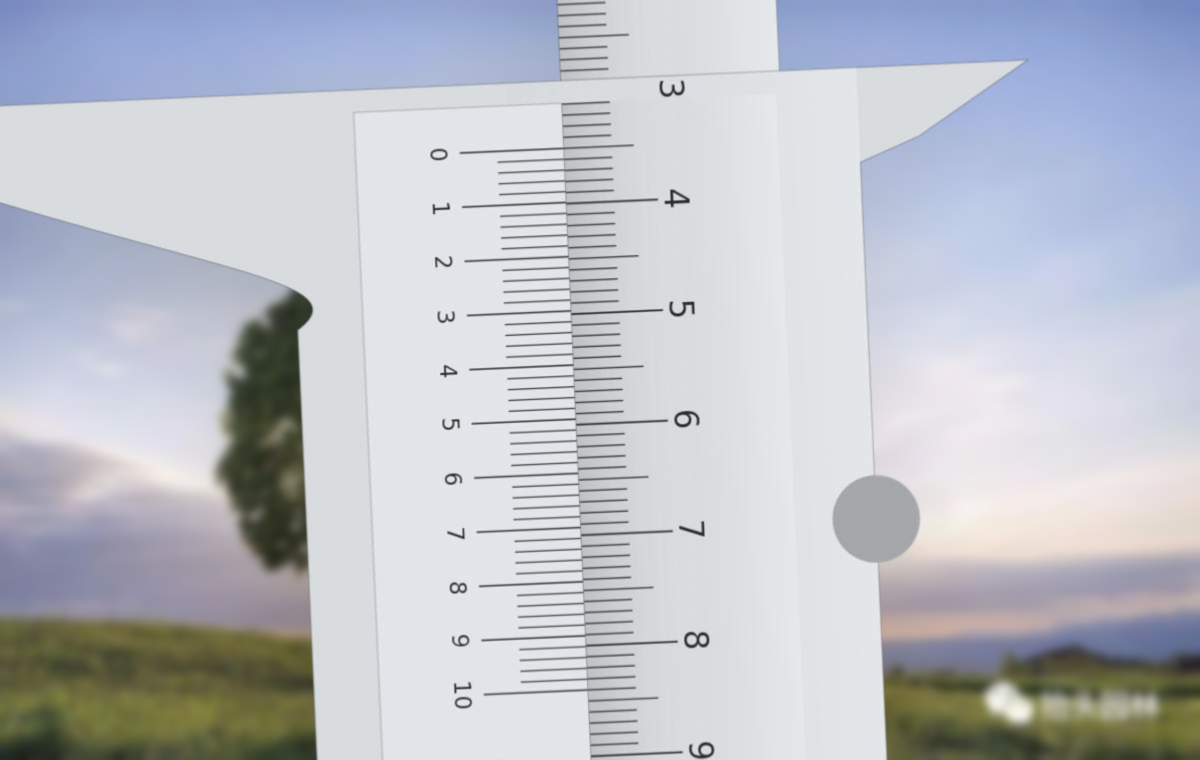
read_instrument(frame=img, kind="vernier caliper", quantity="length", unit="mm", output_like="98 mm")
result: 35.0 mm
